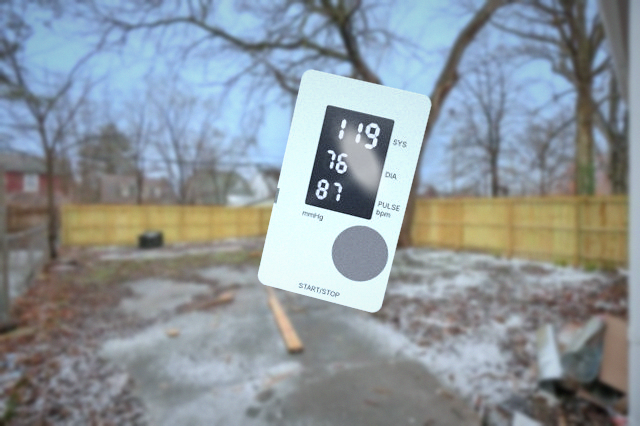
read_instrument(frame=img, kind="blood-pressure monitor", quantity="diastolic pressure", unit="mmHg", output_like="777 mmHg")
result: 76 mmHg
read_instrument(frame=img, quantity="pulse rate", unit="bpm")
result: 87 bpm
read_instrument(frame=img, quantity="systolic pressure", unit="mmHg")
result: 119 mmHg
